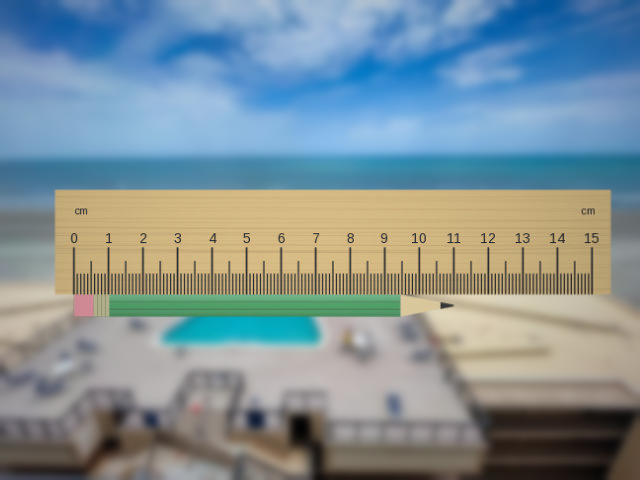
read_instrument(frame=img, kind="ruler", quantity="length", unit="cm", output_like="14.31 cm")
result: 11 cm
